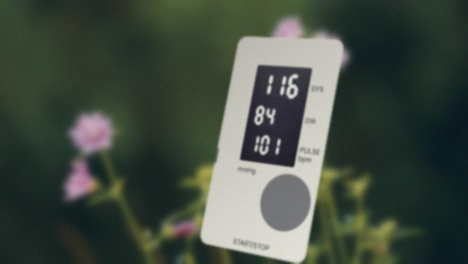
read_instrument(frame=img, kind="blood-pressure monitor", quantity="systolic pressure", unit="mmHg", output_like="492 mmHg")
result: 116 mmHg
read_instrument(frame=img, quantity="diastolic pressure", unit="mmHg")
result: 84 mmHg
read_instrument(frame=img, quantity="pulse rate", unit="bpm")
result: 101 bpm
